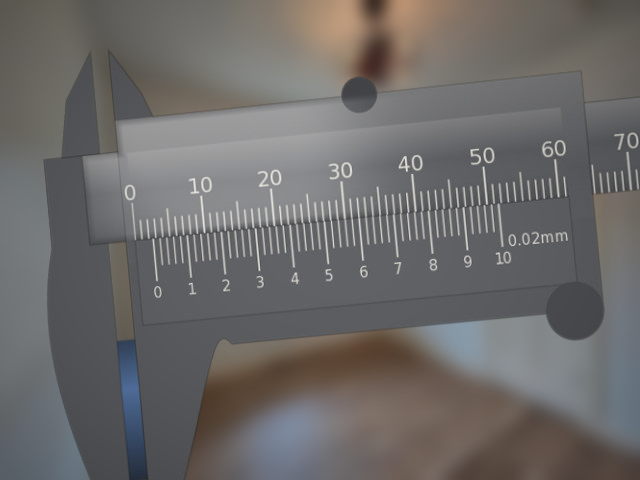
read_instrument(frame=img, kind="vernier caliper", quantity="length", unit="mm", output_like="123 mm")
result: 2.6 mm
